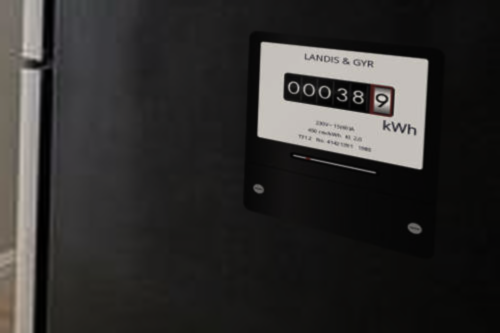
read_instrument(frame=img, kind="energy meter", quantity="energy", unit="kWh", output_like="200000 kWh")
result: 38.9 kWh
